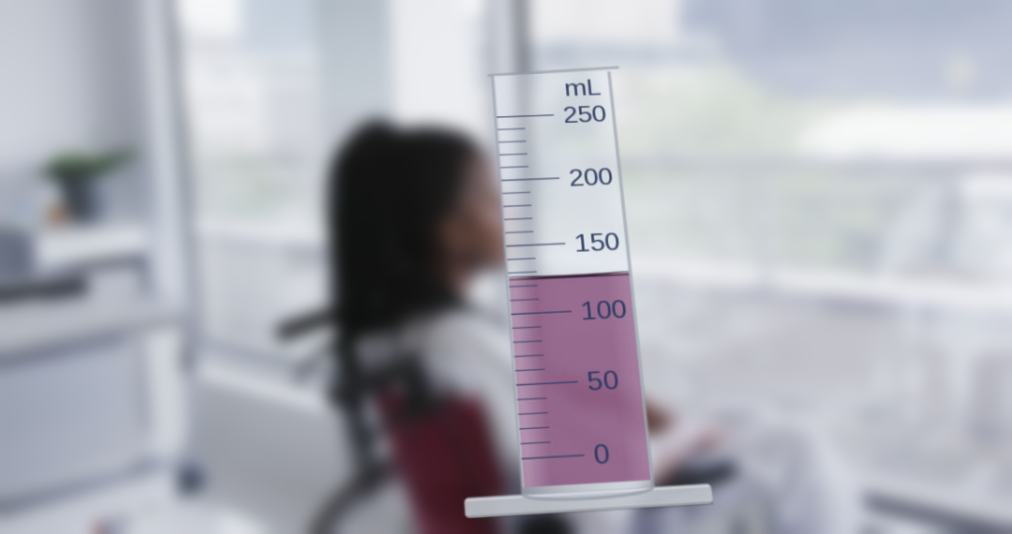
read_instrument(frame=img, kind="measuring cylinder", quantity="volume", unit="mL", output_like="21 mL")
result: 125 mL
